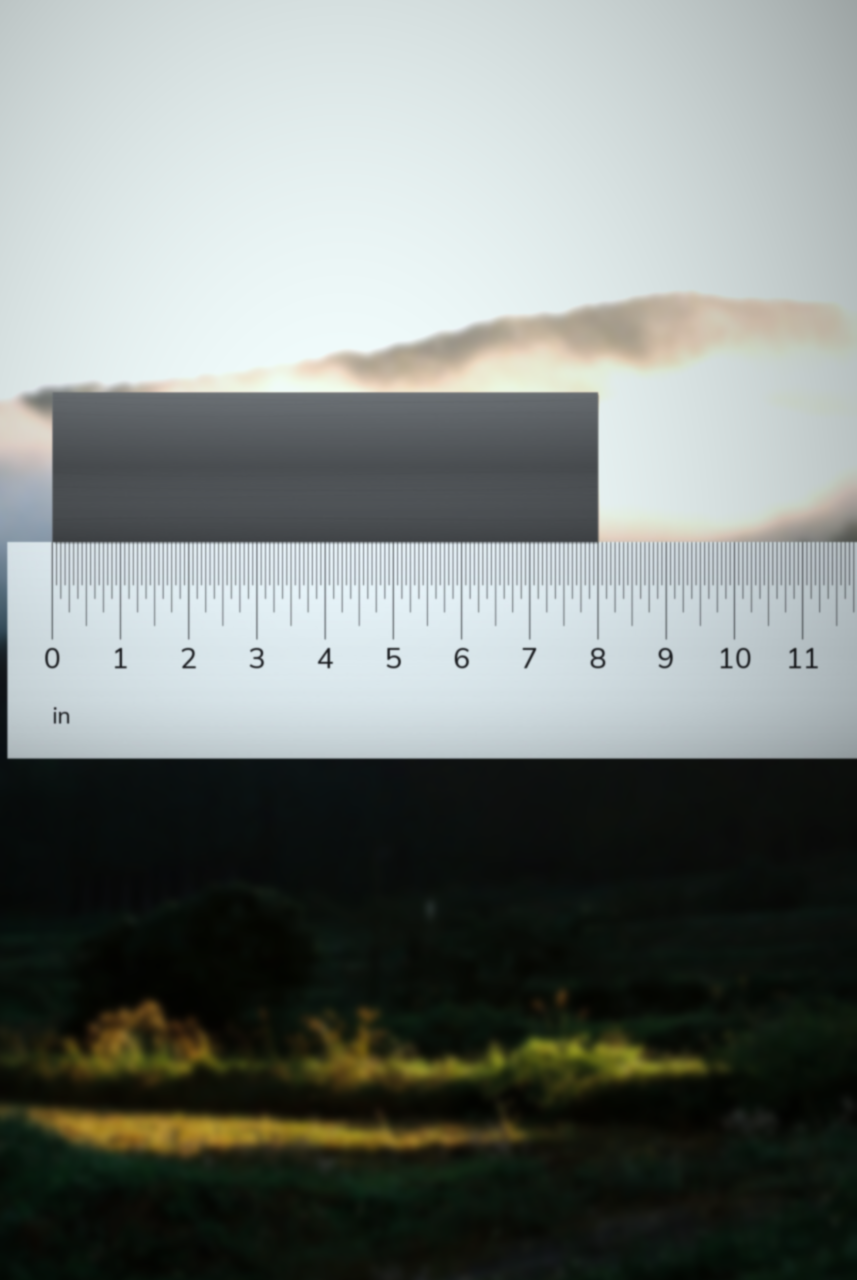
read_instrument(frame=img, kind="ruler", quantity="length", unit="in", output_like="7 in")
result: 8 in
